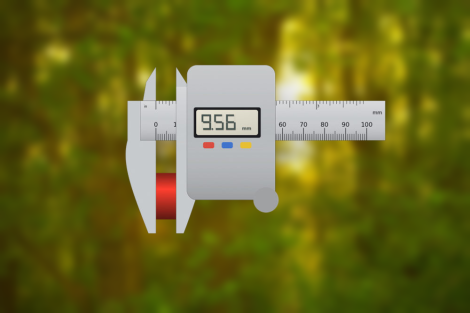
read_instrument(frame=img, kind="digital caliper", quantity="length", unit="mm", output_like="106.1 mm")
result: 9.56 mm
